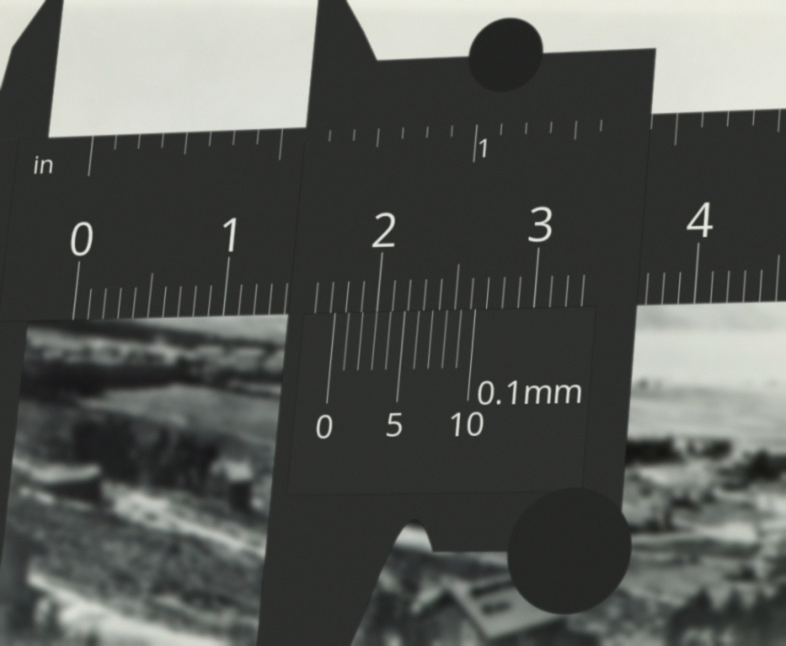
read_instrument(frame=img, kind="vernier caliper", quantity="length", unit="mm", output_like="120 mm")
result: 17.3 mm
